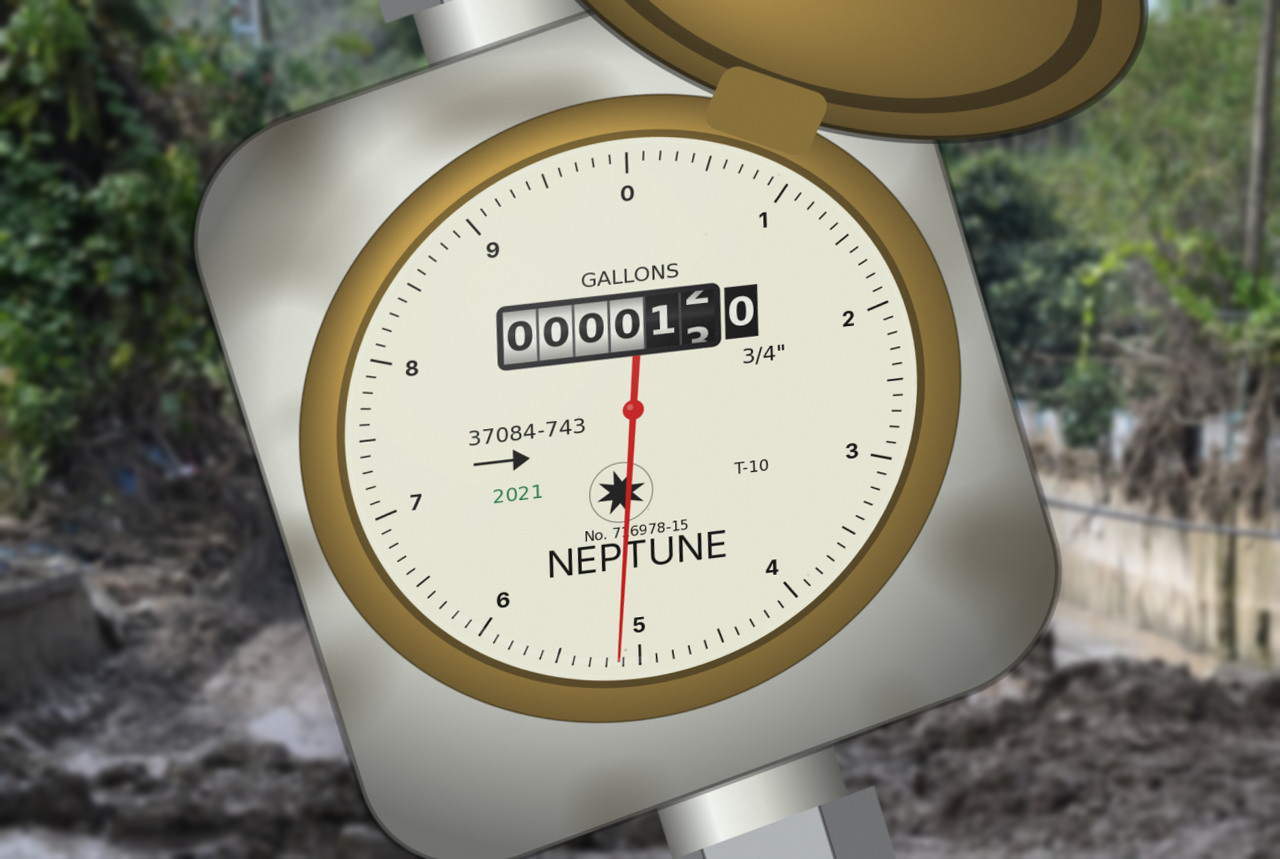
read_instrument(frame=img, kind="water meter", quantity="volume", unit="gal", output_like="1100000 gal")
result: 125.1 gal
